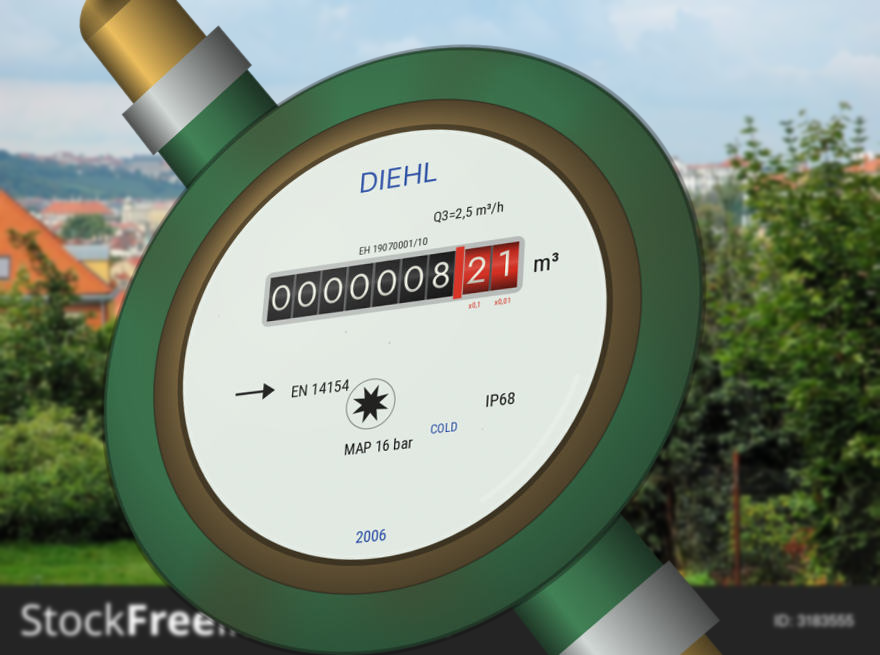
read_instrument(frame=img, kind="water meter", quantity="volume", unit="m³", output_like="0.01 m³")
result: 8.21 m³
